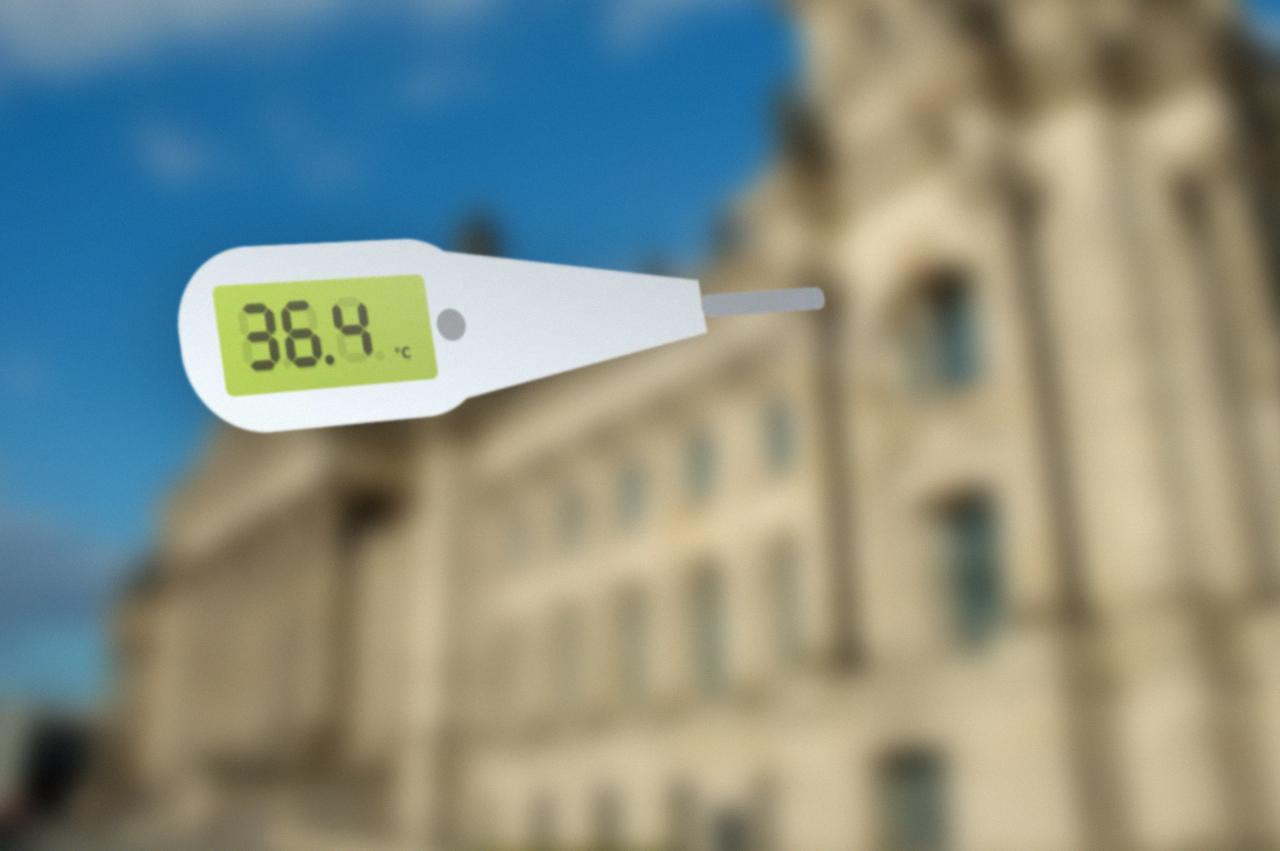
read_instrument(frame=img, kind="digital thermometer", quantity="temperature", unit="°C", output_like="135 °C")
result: 36.4 °C
